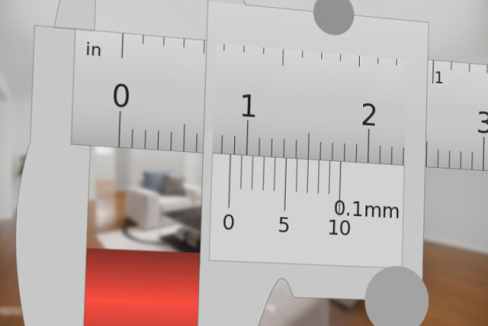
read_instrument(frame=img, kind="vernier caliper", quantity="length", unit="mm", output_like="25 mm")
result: 8.7 mm
